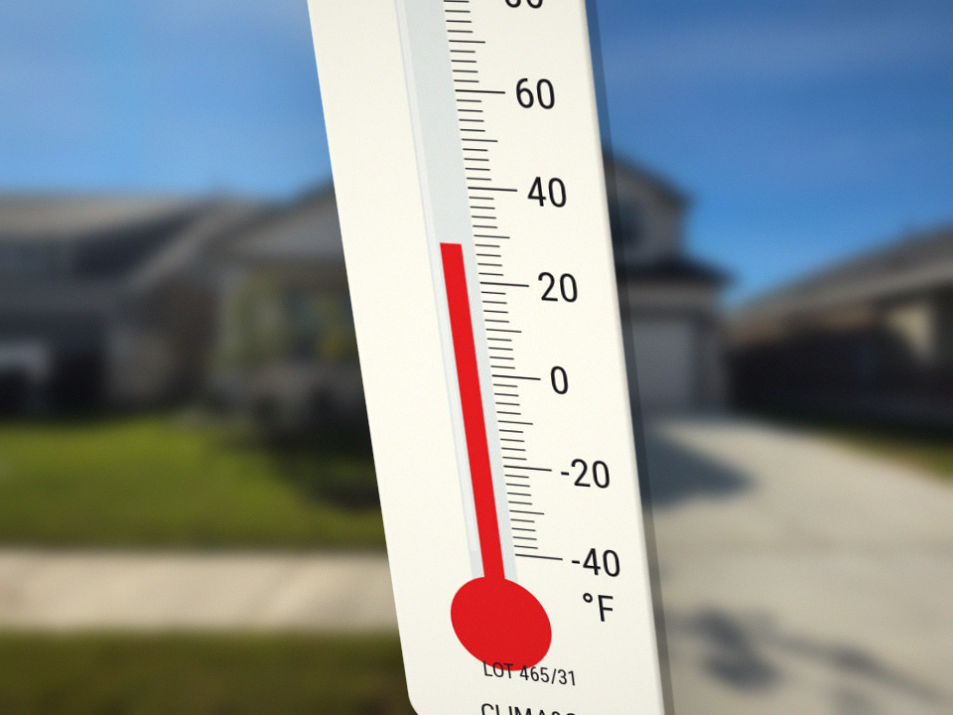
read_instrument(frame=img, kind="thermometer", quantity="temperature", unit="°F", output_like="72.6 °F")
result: 28 °F
